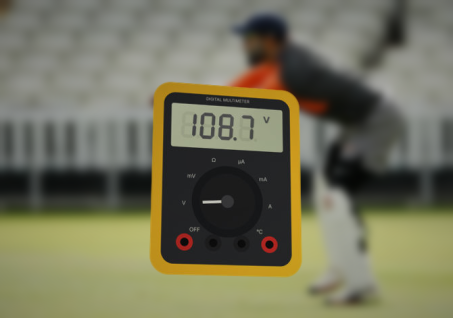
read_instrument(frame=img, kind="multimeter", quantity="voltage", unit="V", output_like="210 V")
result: 108.7 V
